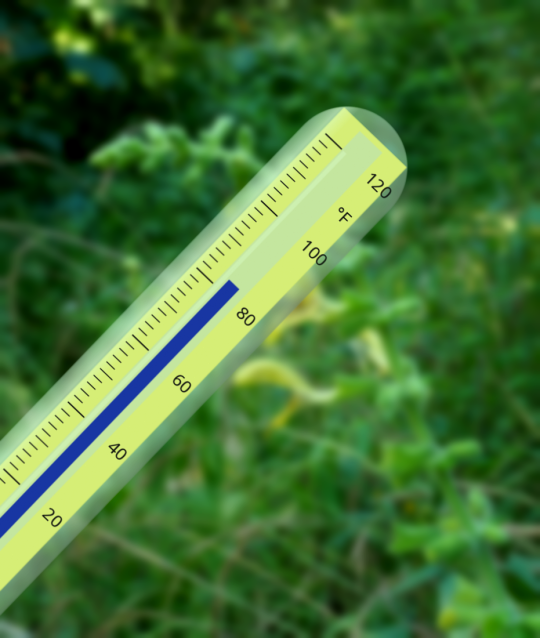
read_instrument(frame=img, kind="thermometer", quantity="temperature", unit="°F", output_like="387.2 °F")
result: 83 °F
